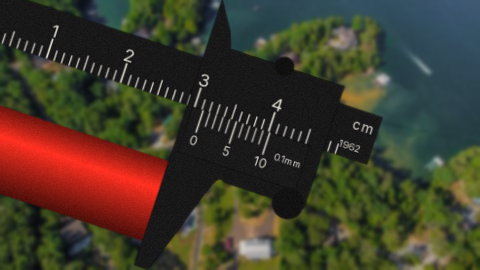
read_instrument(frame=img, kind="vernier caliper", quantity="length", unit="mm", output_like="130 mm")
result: 31.2 mm
